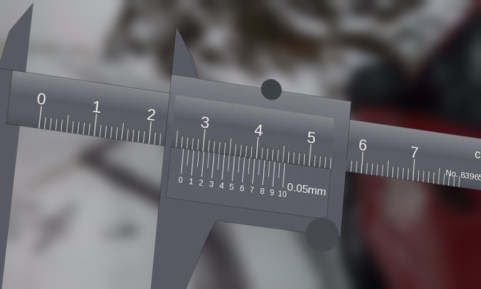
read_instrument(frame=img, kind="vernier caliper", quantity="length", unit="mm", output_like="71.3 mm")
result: 26.4 mm
